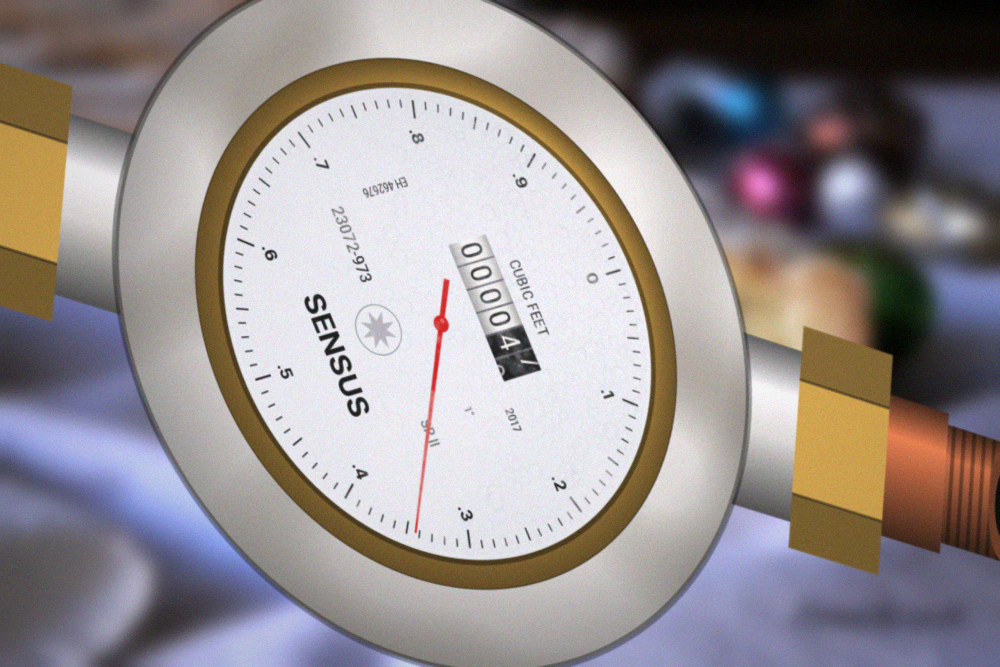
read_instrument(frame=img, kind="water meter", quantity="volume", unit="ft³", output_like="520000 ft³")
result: 47.34 ft³
